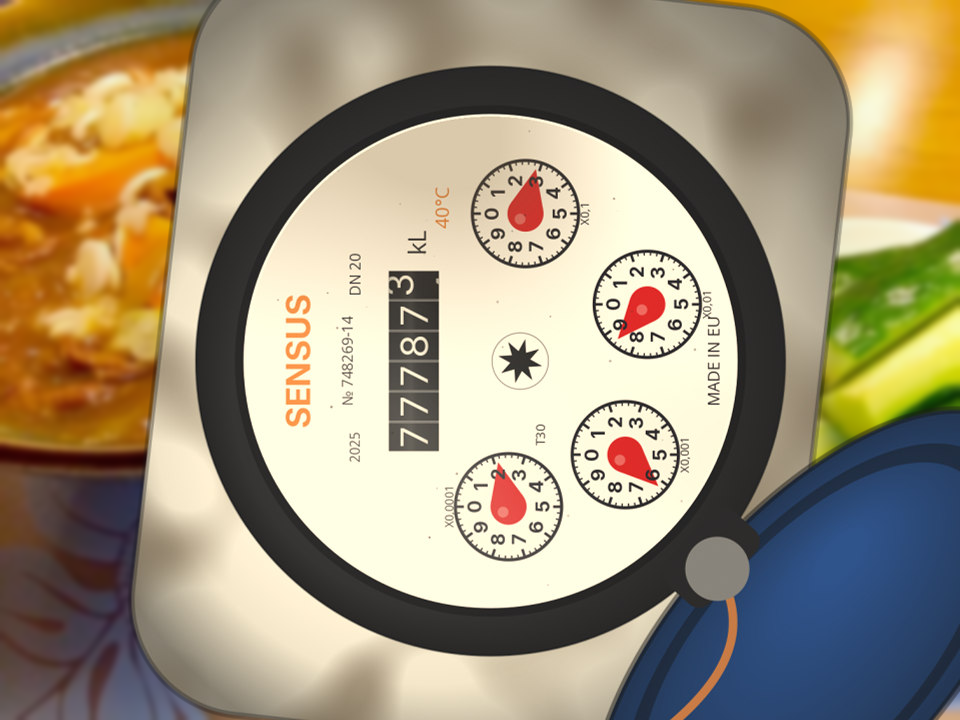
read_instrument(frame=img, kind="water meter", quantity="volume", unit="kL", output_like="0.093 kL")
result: 777873.2862 kL
